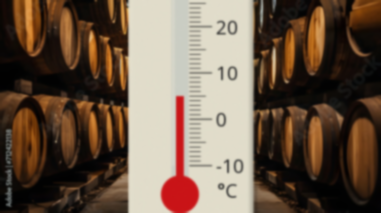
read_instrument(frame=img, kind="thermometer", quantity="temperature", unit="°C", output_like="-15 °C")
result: 5 °C
